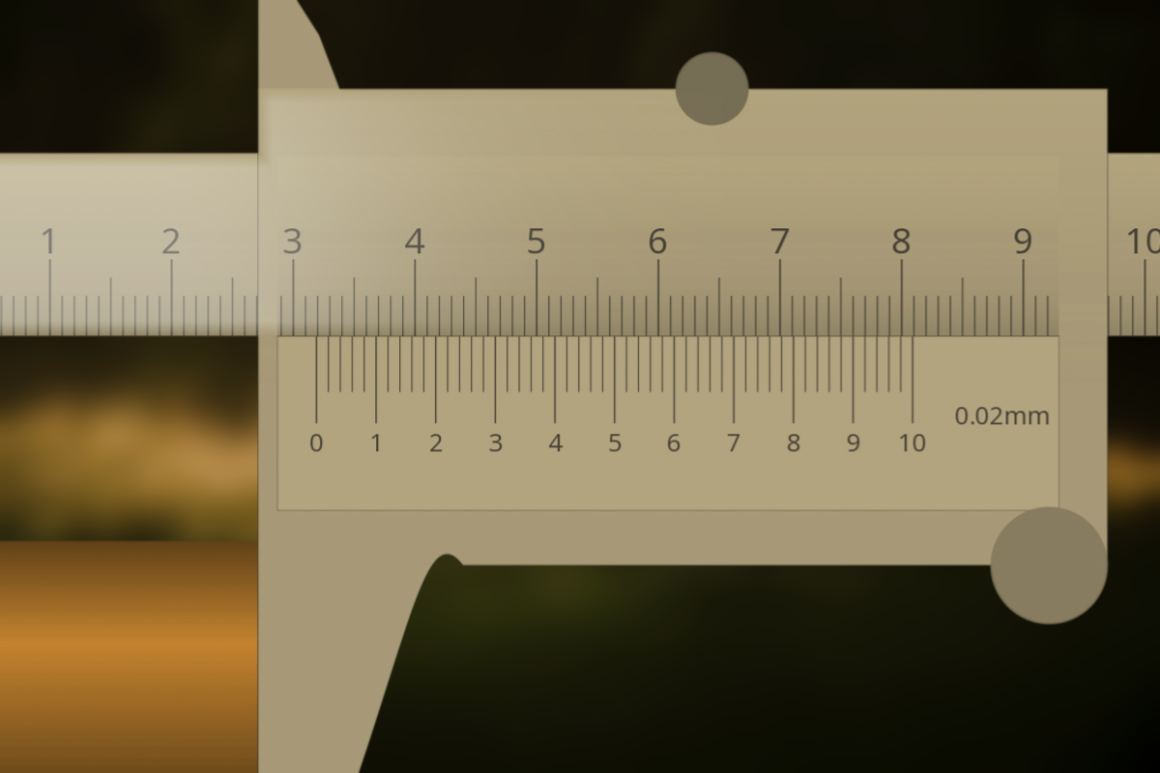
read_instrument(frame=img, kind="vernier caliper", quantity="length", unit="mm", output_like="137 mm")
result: 31.9 mm
